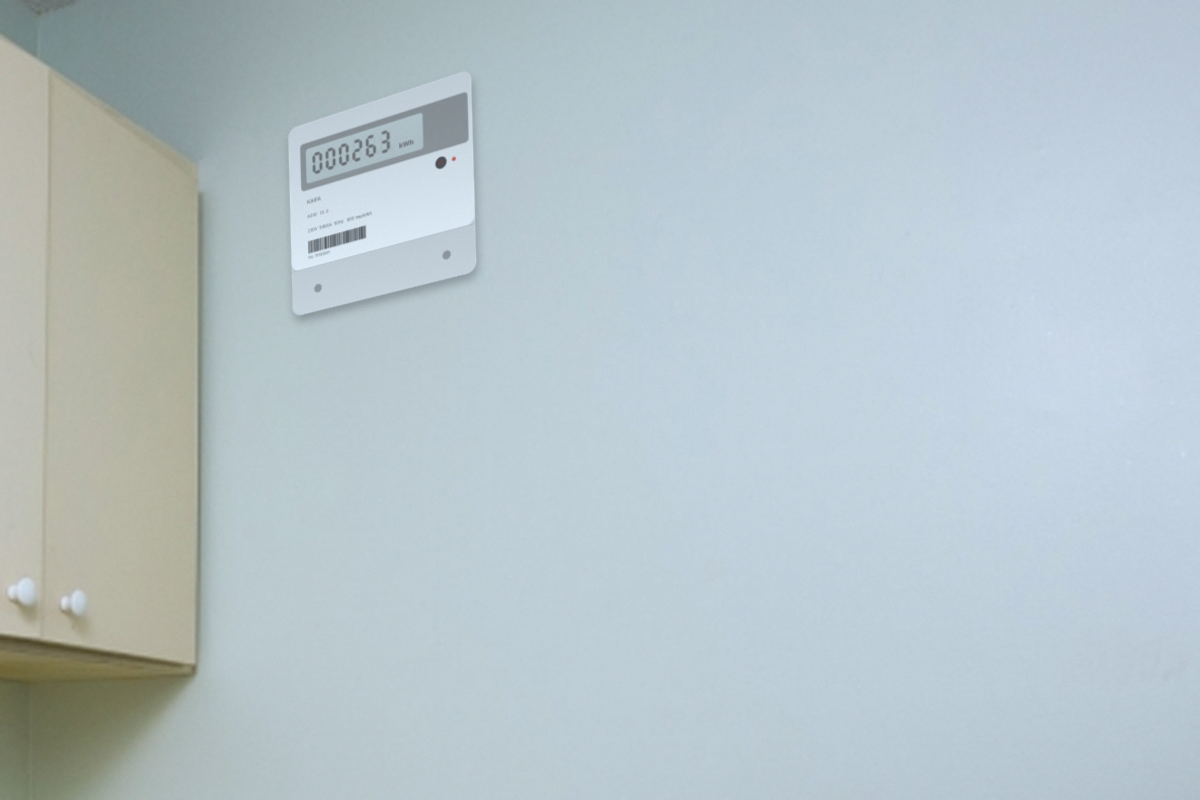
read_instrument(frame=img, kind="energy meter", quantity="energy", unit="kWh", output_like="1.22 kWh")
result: 263 kWh
